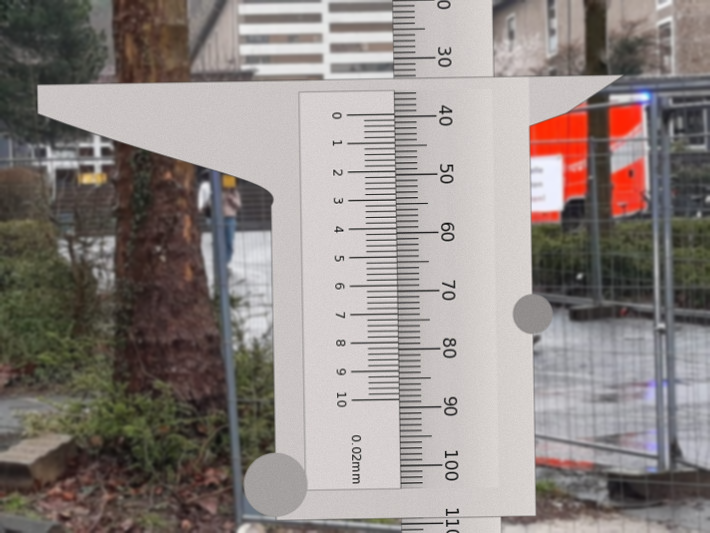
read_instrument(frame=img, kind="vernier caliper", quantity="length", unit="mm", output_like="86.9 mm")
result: 39.6 mm
